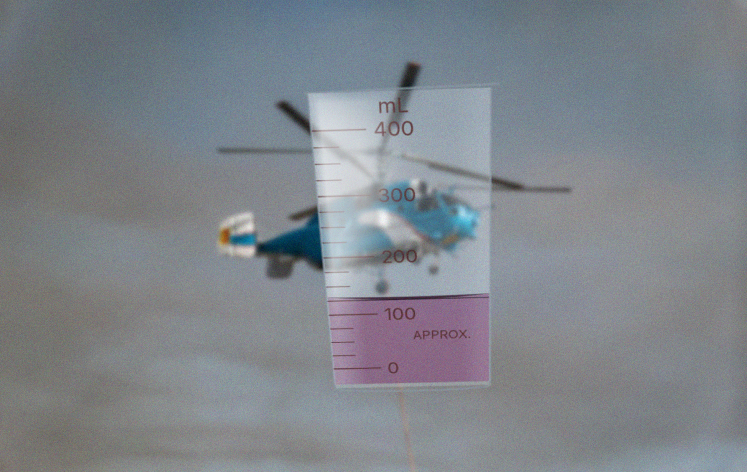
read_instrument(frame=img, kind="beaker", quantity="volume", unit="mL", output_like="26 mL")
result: 125 mL
